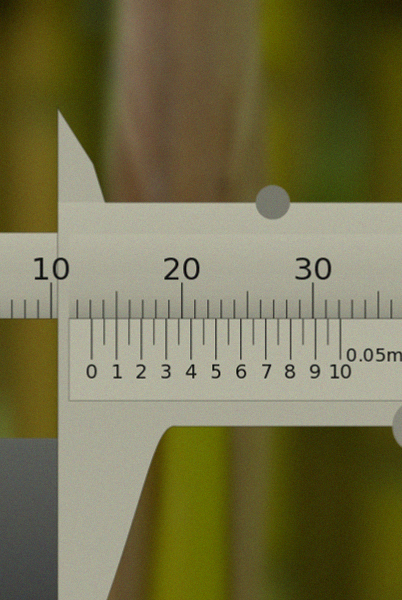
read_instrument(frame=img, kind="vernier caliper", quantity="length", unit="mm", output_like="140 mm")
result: 13.1 mm
